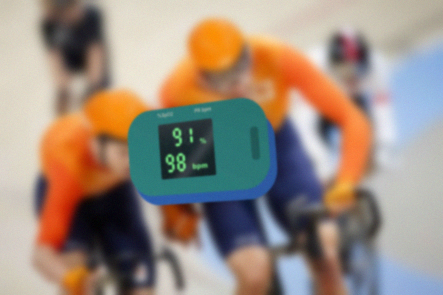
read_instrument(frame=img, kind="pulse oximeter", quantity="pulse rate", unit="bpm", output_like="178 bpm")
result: 98 bpm
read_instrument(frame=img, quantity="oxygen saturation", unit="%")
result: 91 %
